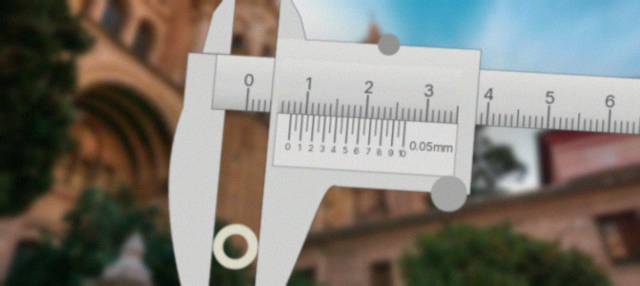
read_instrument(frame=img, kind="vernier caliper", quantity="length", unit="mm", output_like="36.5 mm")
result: 7.5 mm
